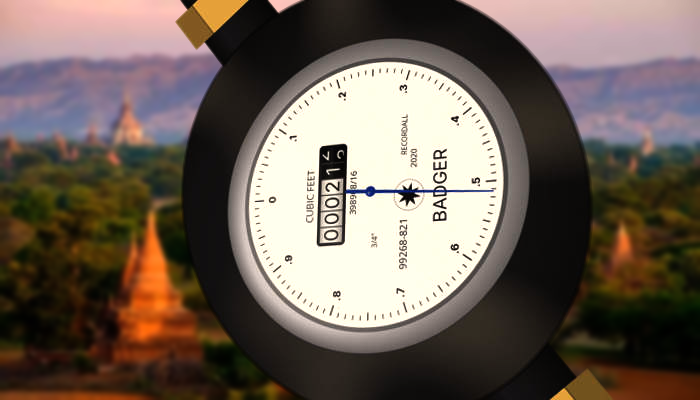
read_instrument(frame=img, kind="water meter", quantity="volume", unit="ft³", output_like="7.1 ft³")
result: 212.51 ft³
